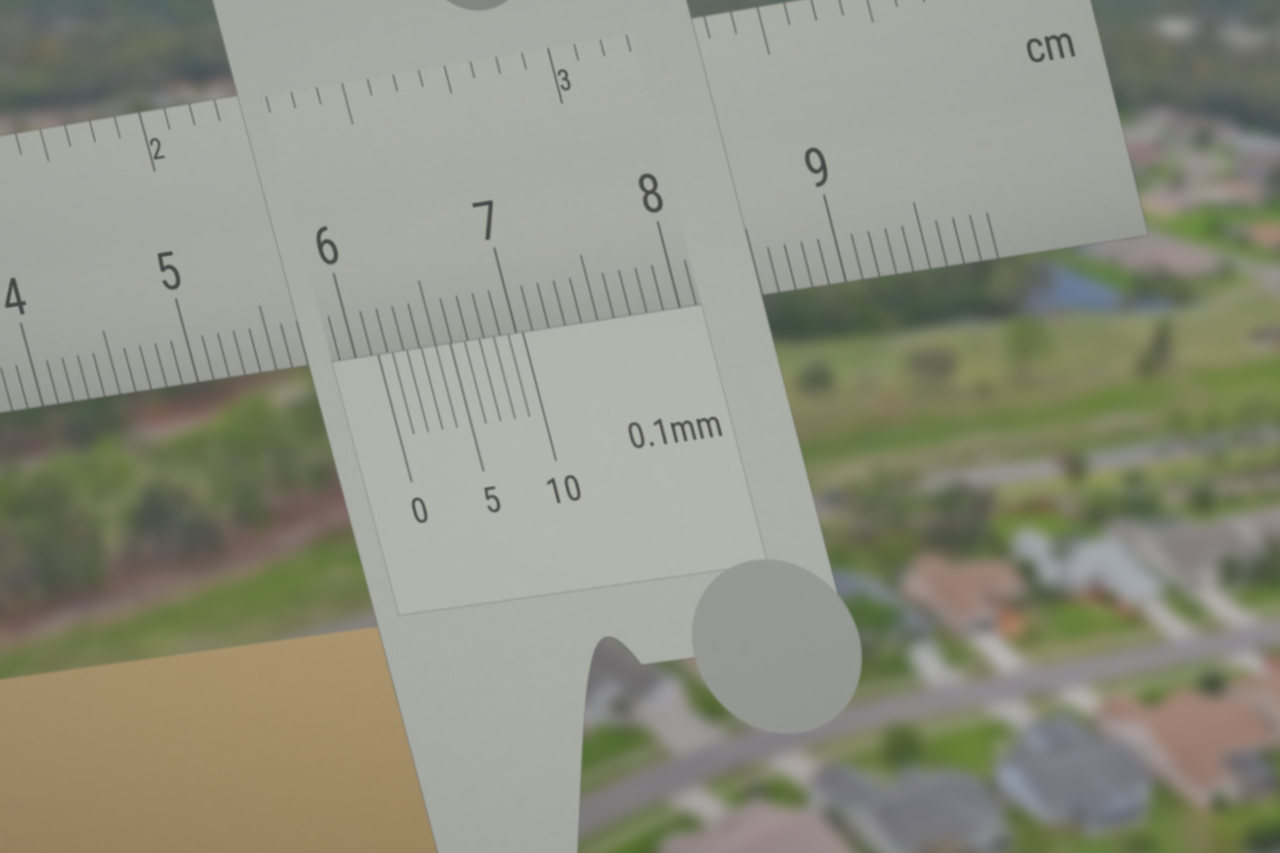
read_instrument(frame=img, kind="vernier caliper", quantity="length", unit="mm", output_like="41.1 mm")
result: 61.4 mm
